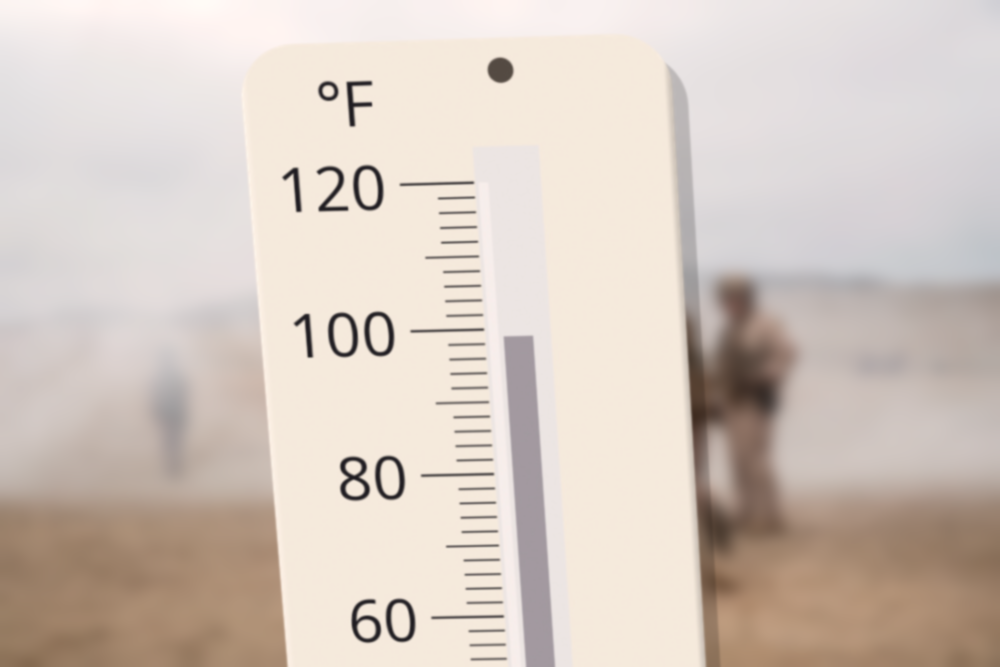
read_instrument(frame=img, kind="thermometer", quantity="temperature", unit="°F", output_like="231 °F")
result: 99 °F
